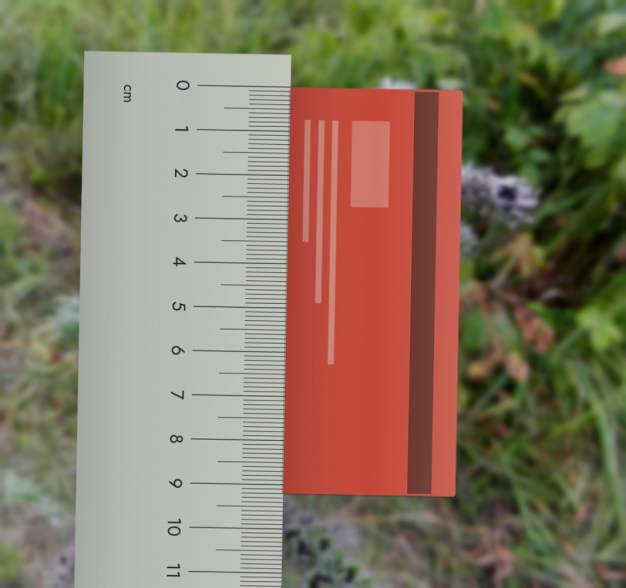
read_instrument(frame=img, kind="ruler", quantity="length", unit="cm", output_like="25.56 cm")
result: 9.2 cm
